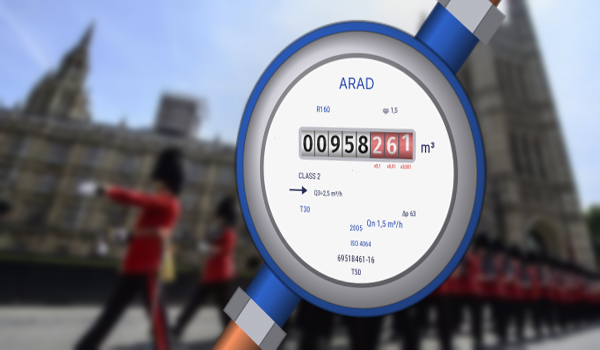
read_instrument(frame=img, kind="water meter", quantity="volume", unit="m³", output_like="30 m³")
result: 958.261 m³
